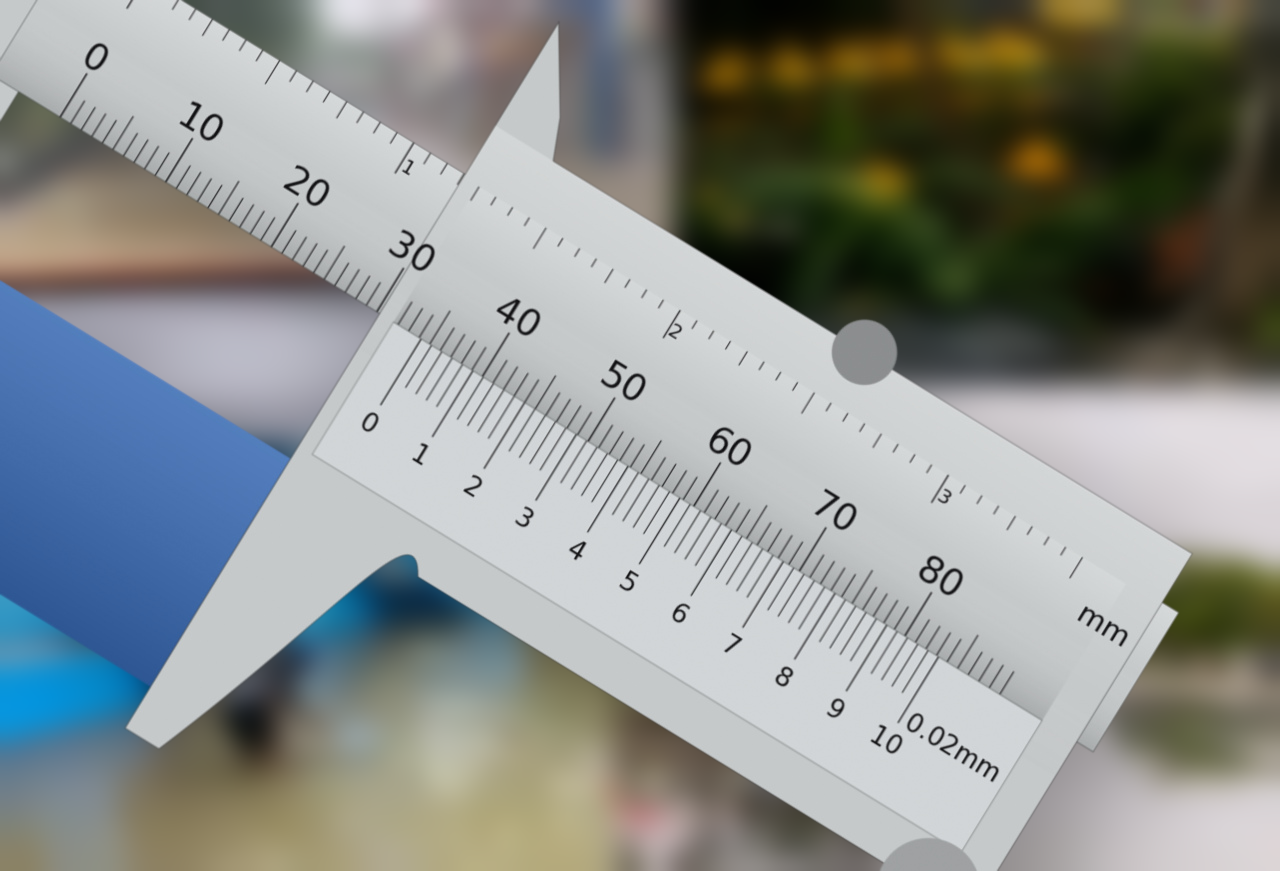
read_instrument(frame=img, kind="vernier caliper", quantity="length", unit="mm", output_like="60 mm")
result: 34.2 mm
